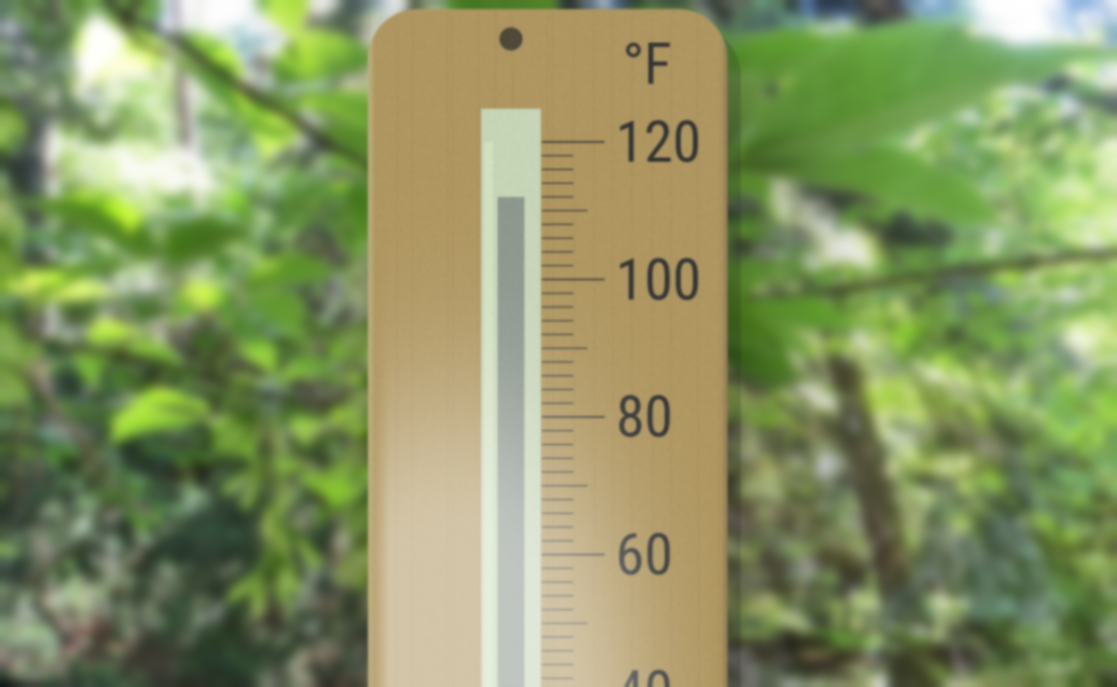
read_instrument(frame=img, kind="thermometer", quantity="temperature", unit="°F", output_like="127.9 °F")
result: 112 °F
